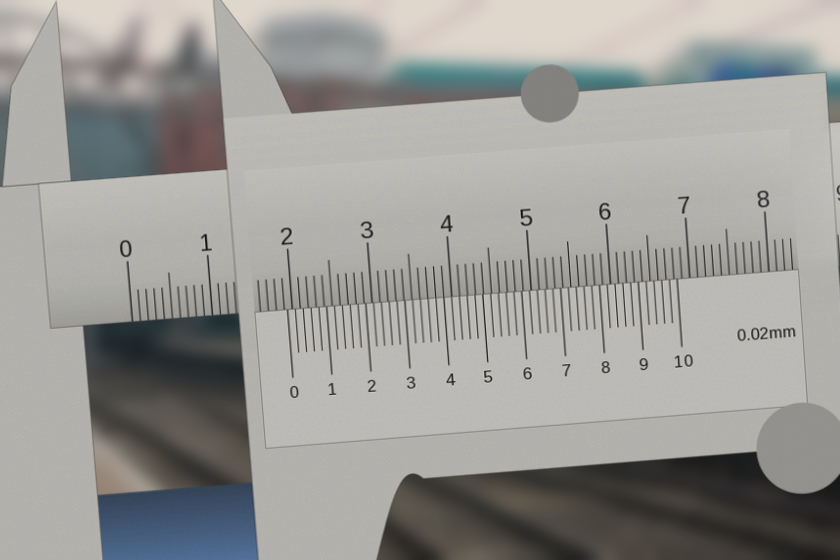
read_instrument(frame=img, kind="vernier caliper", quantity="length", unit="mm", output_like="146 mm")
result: 19.4 mm
